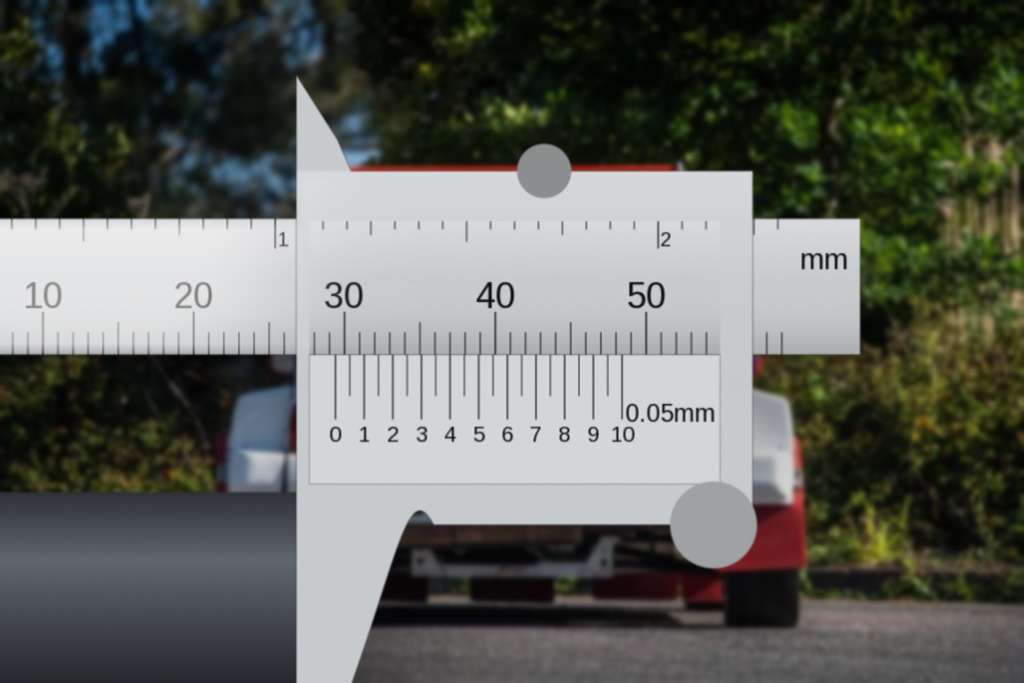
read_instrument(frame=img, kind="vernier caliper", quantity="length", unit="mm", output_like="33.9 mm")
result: 29.4 mm
